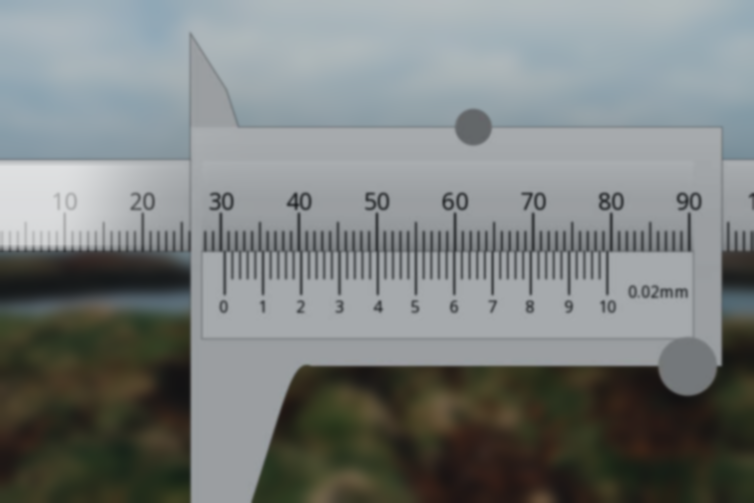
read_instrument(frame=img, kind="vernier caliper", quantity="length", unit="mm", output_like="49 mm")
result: 30.5 mm
